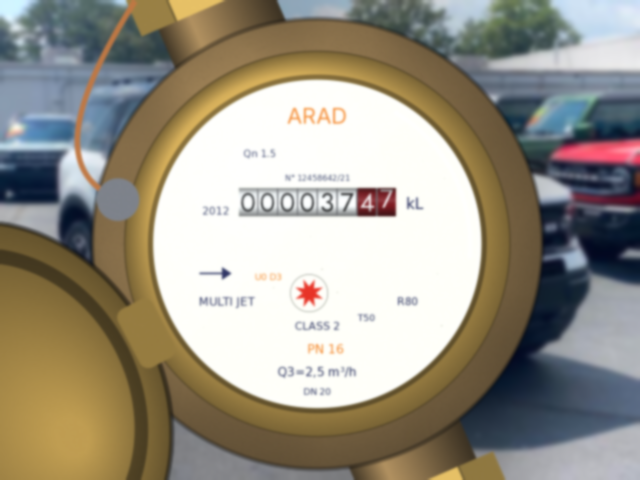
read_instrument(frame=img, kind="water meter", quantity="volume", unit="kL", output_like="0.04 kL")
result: 37.47 kL
